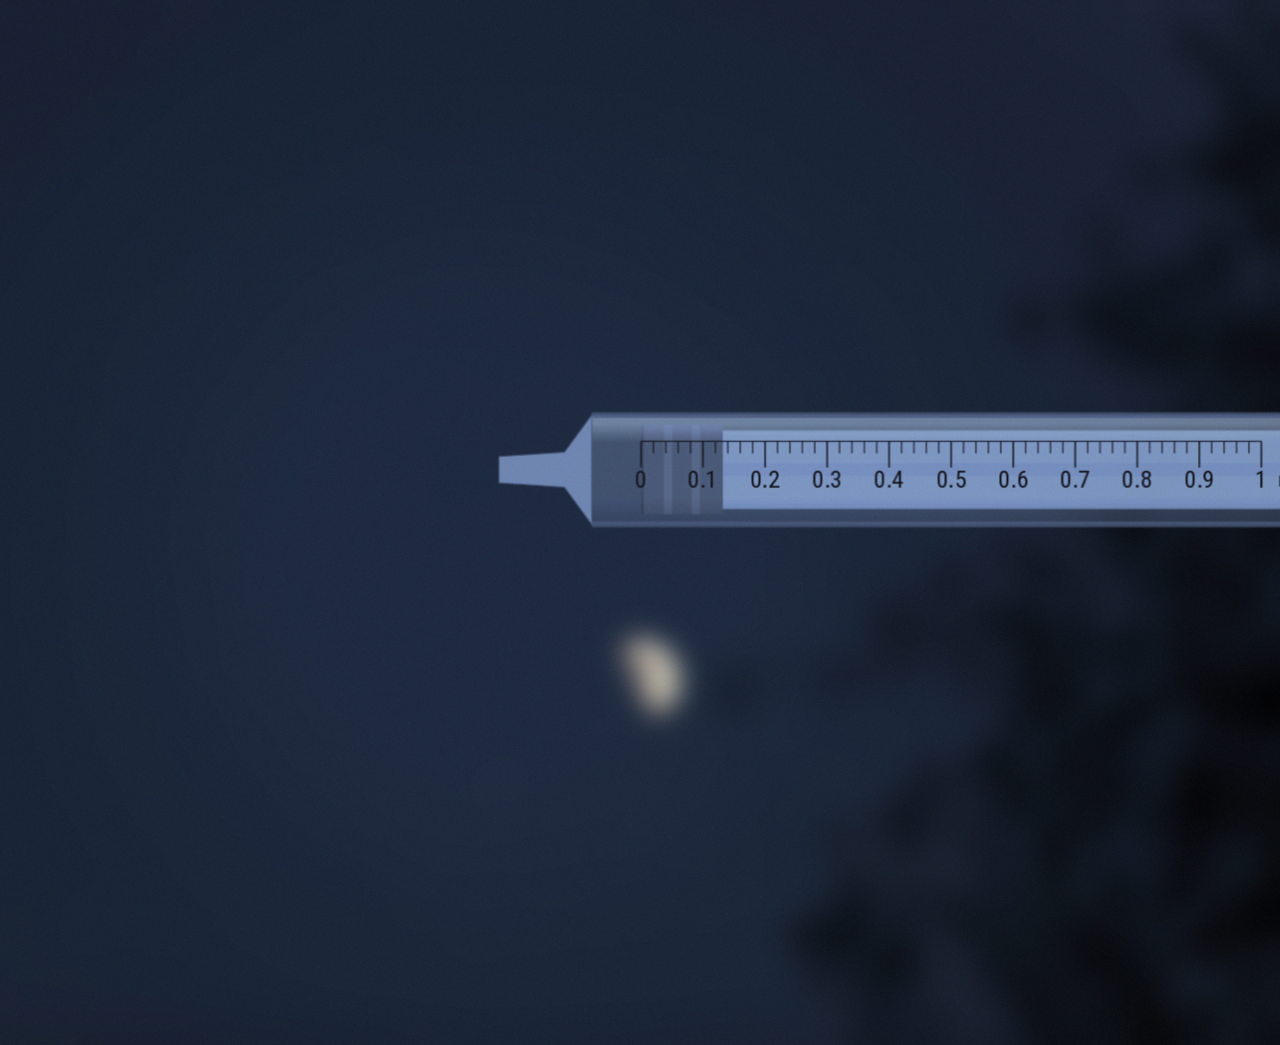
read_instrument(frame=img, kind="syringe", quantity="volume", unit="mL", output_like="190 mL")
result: 0 mL
